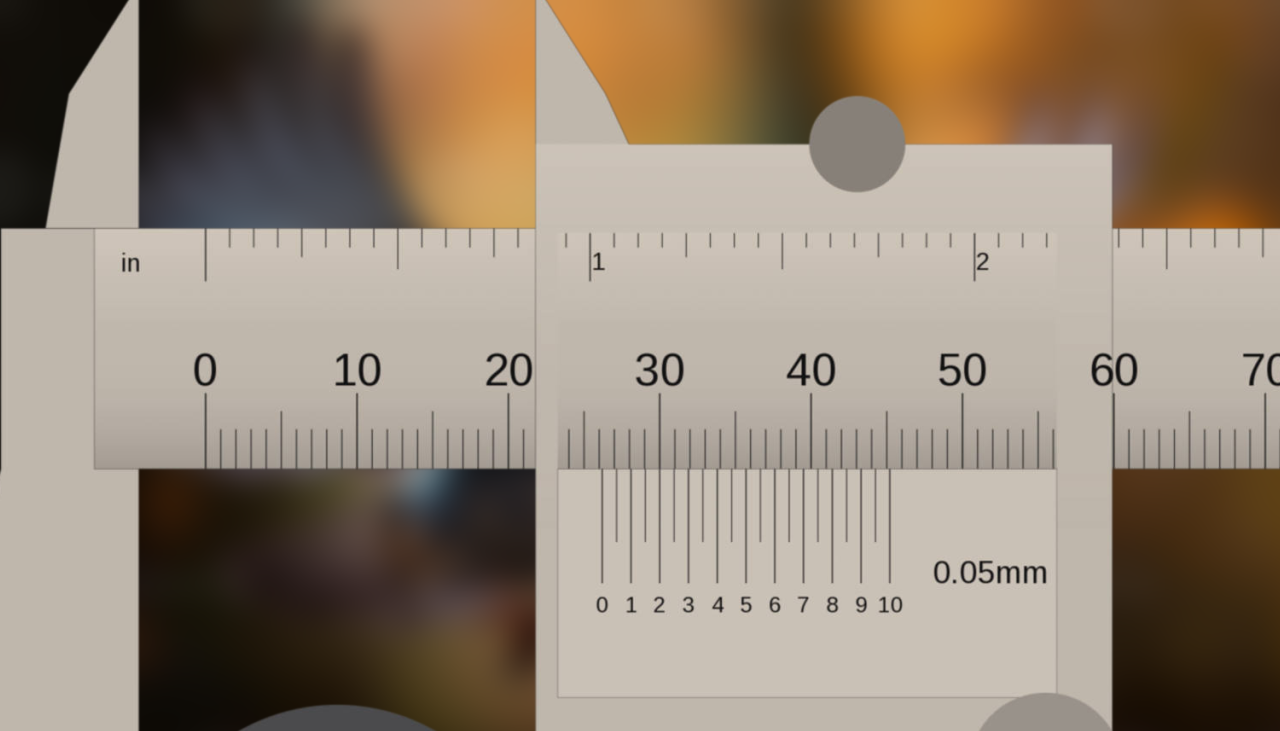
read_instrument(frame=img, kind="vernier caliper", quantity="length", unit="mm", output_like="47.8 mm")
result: 26.2 mm
